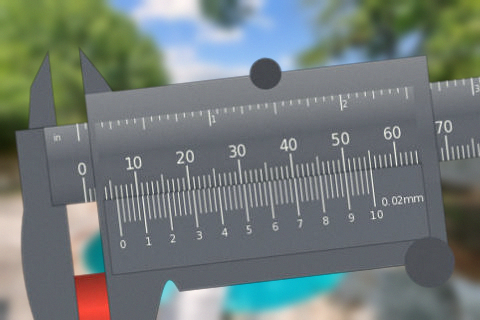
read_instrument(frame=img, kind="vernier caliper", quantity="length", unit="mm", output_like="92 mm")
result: 6.0 mm
